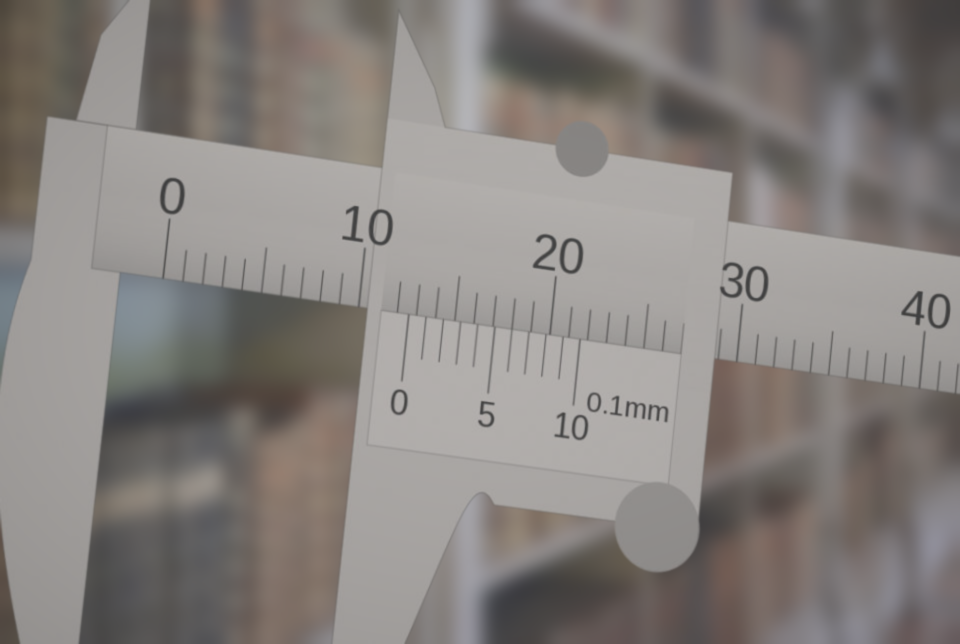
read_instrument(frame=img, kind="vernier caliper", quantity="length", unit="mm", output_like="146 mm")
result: 12.6 mm
